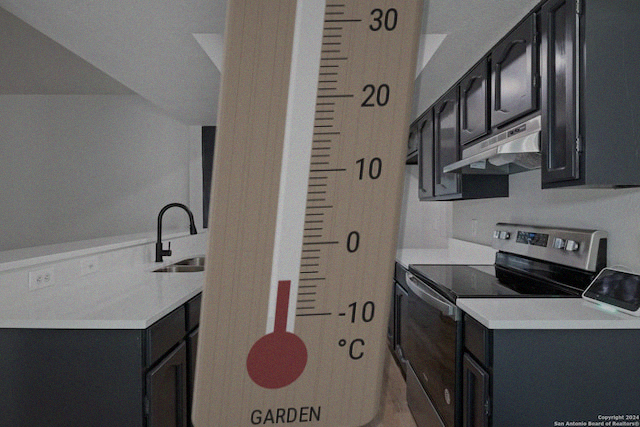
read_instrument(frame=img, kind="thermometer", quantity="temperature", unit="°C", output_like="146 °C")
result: -5 °C
